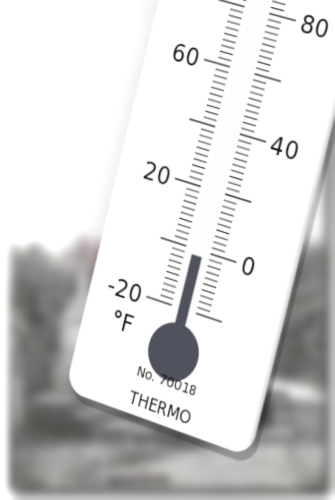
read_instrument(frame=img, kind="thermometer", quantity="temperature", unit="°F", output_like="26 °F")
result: -2 °F
